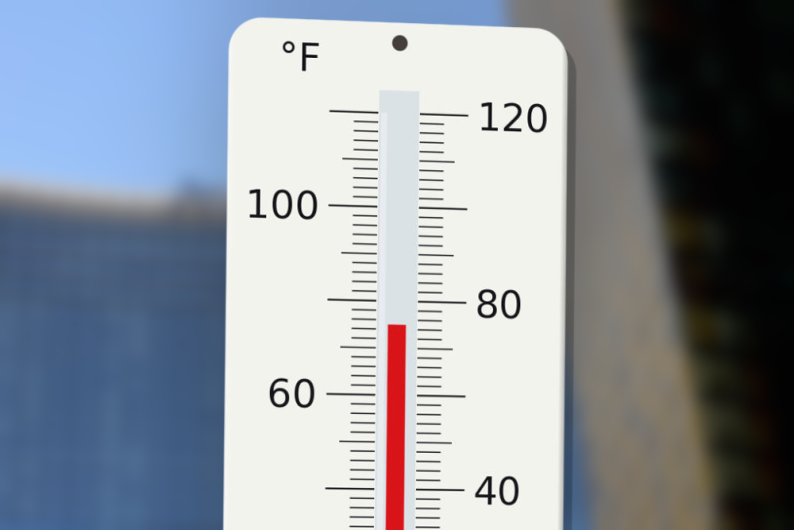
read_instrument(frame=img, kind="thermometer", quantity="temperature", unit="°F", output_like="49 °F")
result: 75 °F
